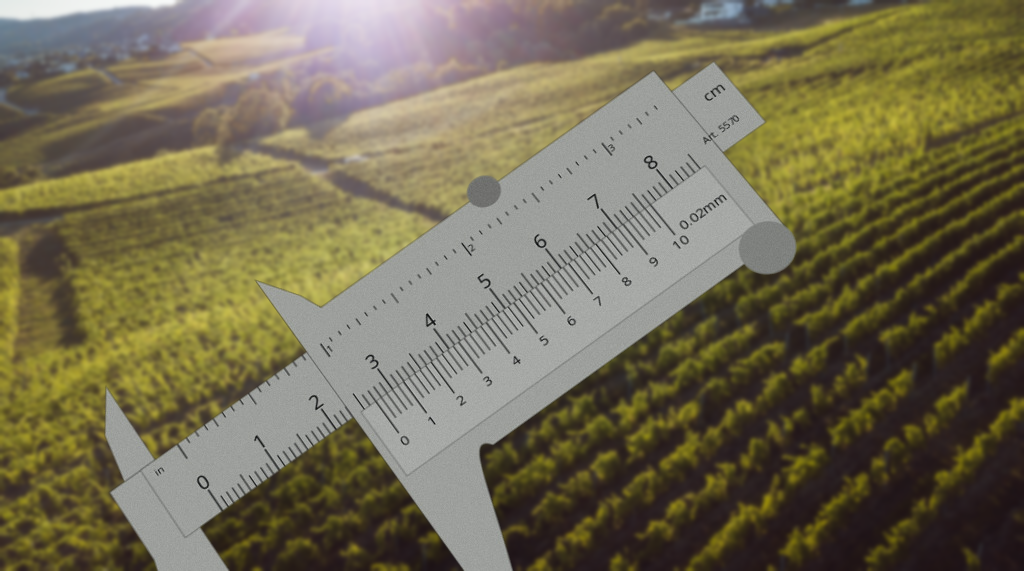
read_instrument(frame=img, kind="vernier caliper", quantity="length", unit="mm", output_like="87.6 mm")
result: 27.0 mm
